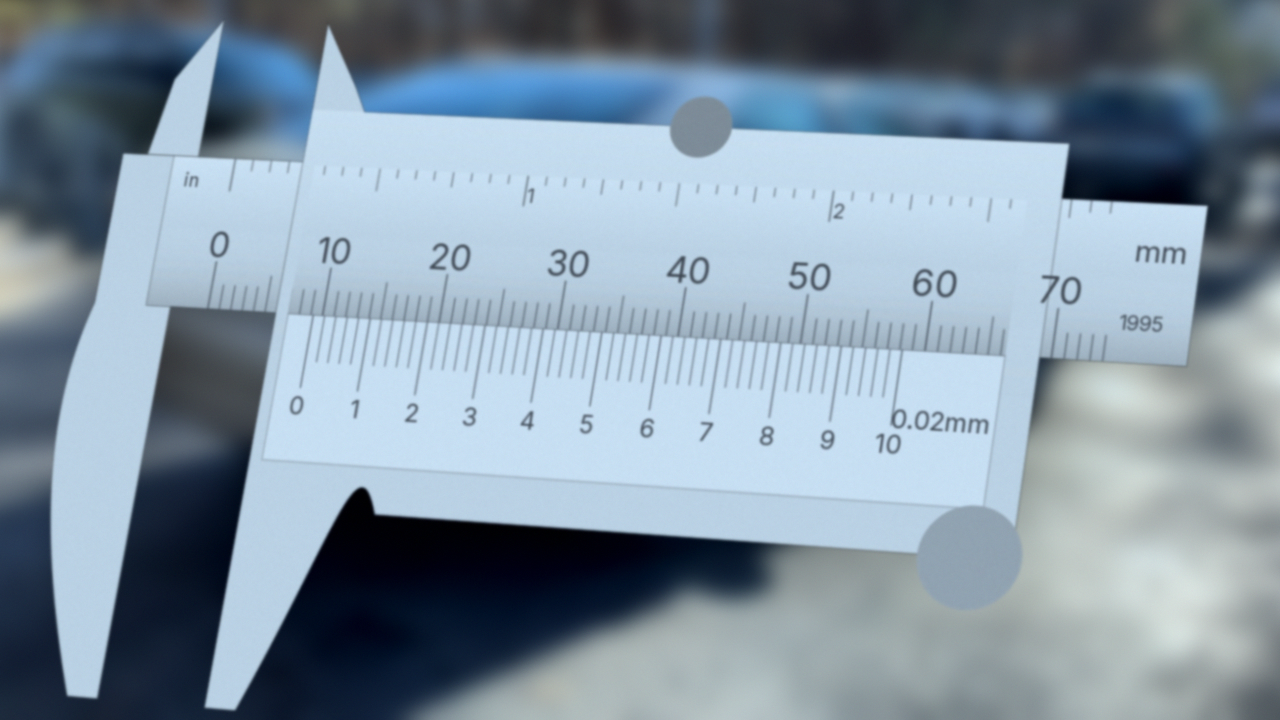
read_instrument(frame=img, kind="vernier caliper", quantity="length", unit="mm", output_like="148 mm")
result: 9.2 mm
